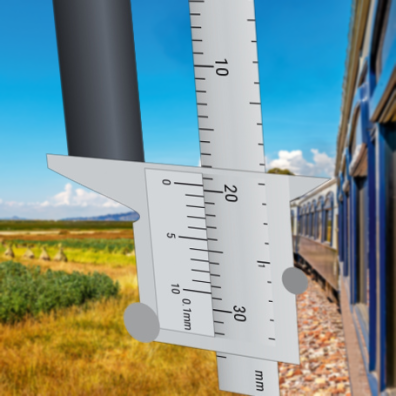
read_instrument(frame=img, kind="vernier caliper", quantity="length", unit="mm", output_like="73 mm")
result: 19.6 mm
